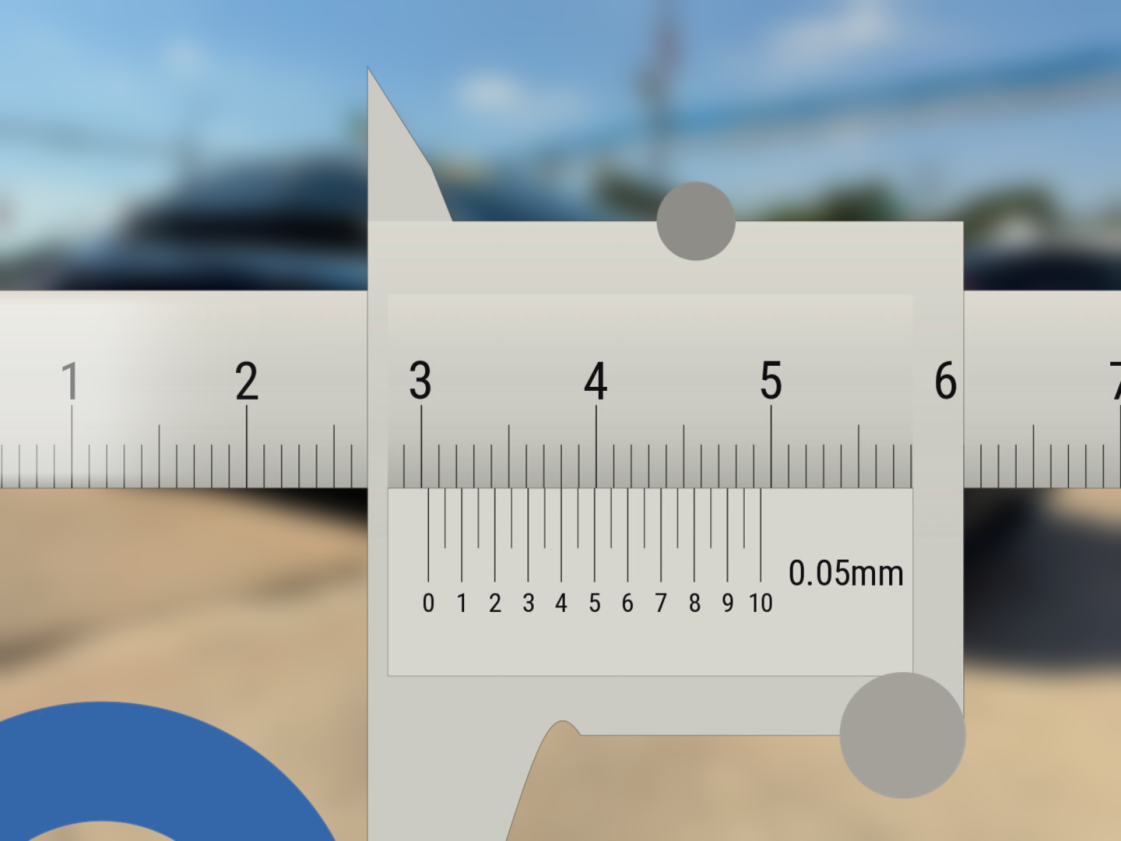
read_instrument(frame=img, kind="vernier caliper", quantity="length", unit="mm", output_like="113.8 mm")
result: 30.4 mm
